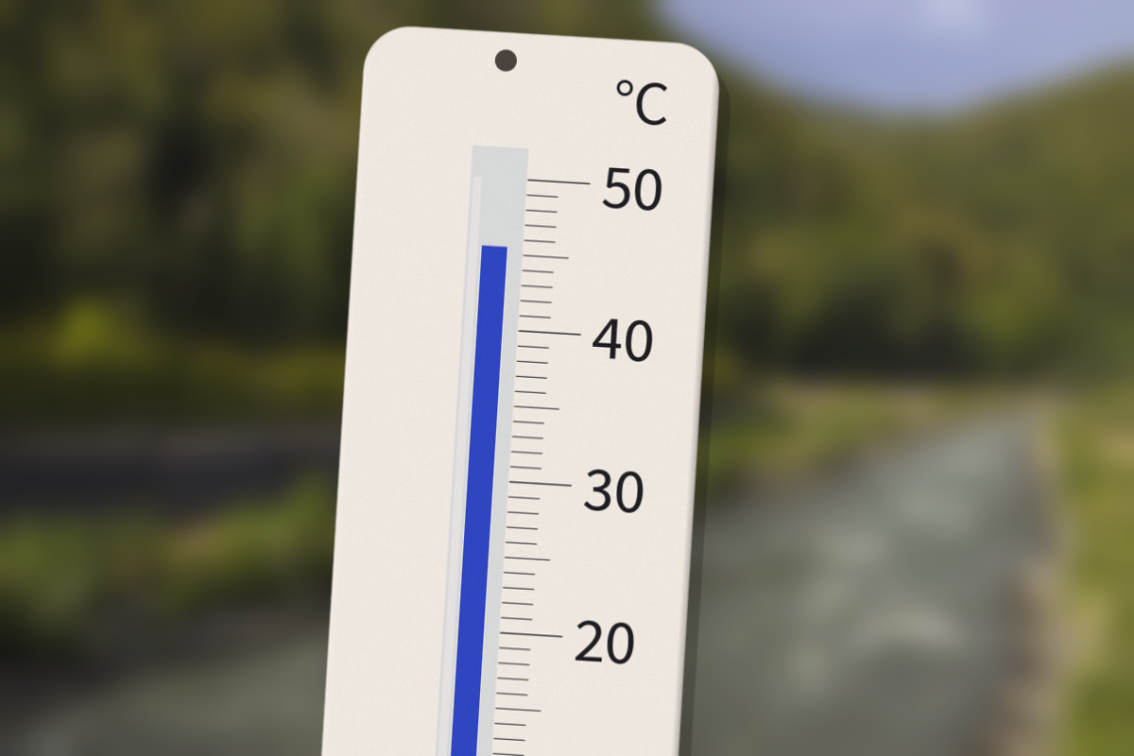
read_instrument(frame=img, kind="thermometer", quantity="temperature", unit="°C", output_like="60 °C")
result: 45.5 °C
